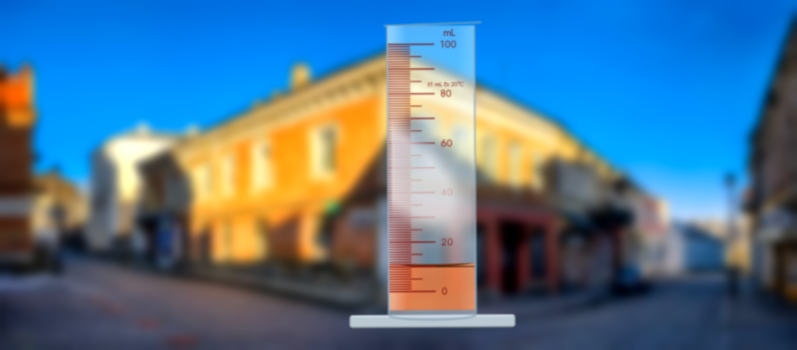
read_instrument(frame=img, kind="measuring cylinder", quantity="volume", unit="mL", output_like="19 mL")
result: 10 mL
